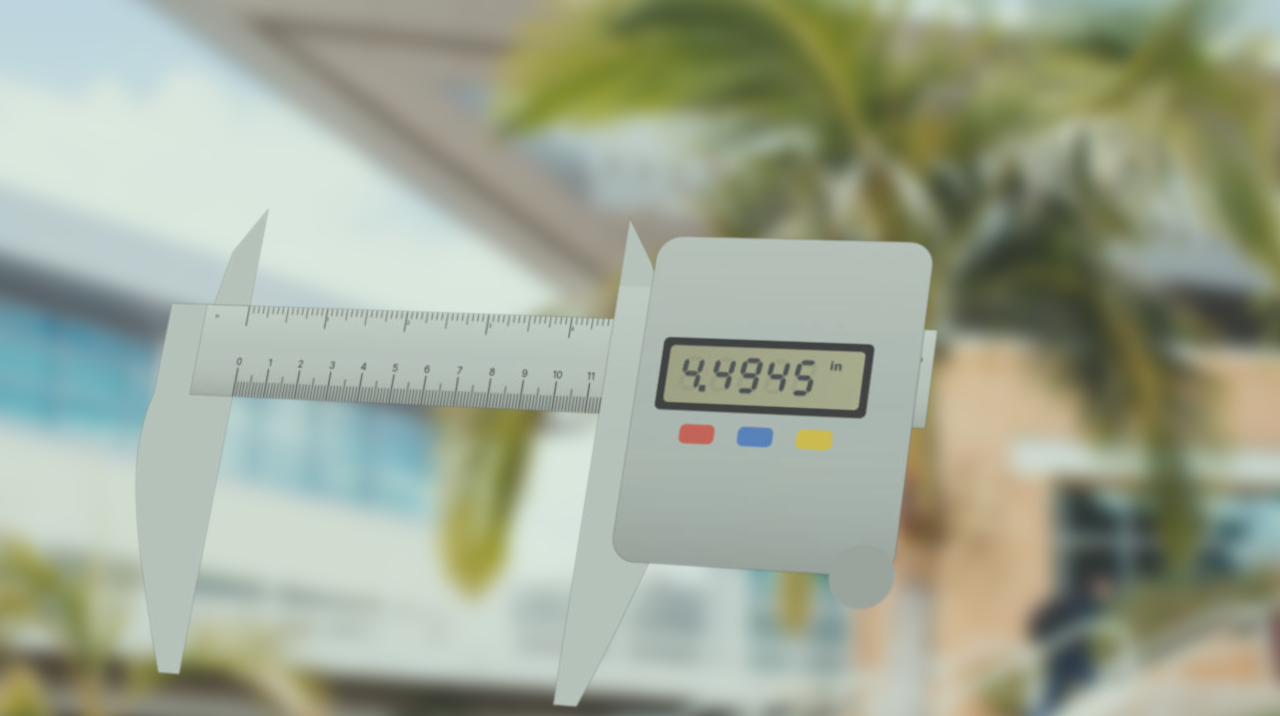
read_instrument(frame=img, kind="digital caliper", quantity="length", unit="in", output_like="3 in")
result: 4.4945 in
